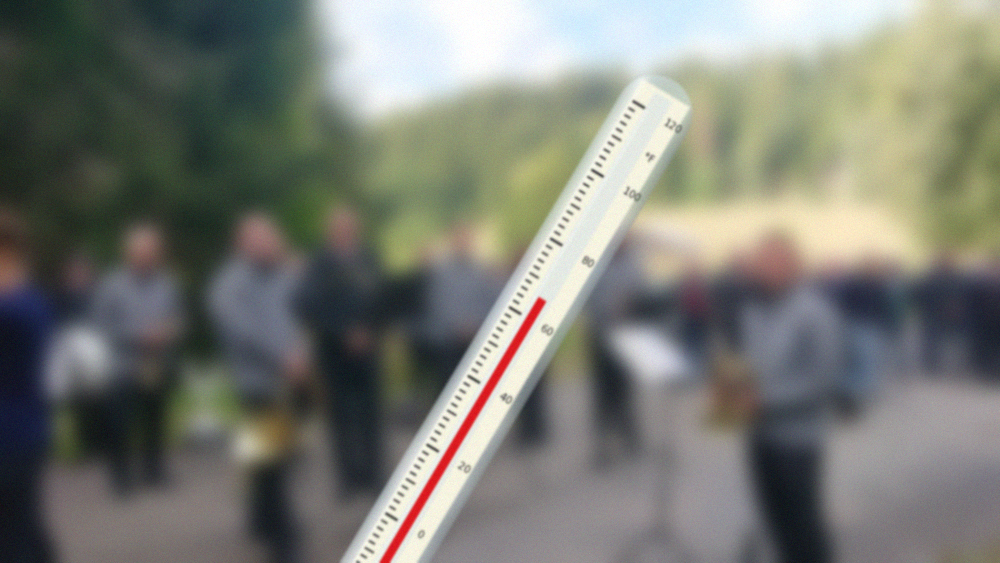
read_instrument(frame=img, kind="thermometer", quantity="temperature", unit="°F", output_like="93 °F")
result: 66 °F
